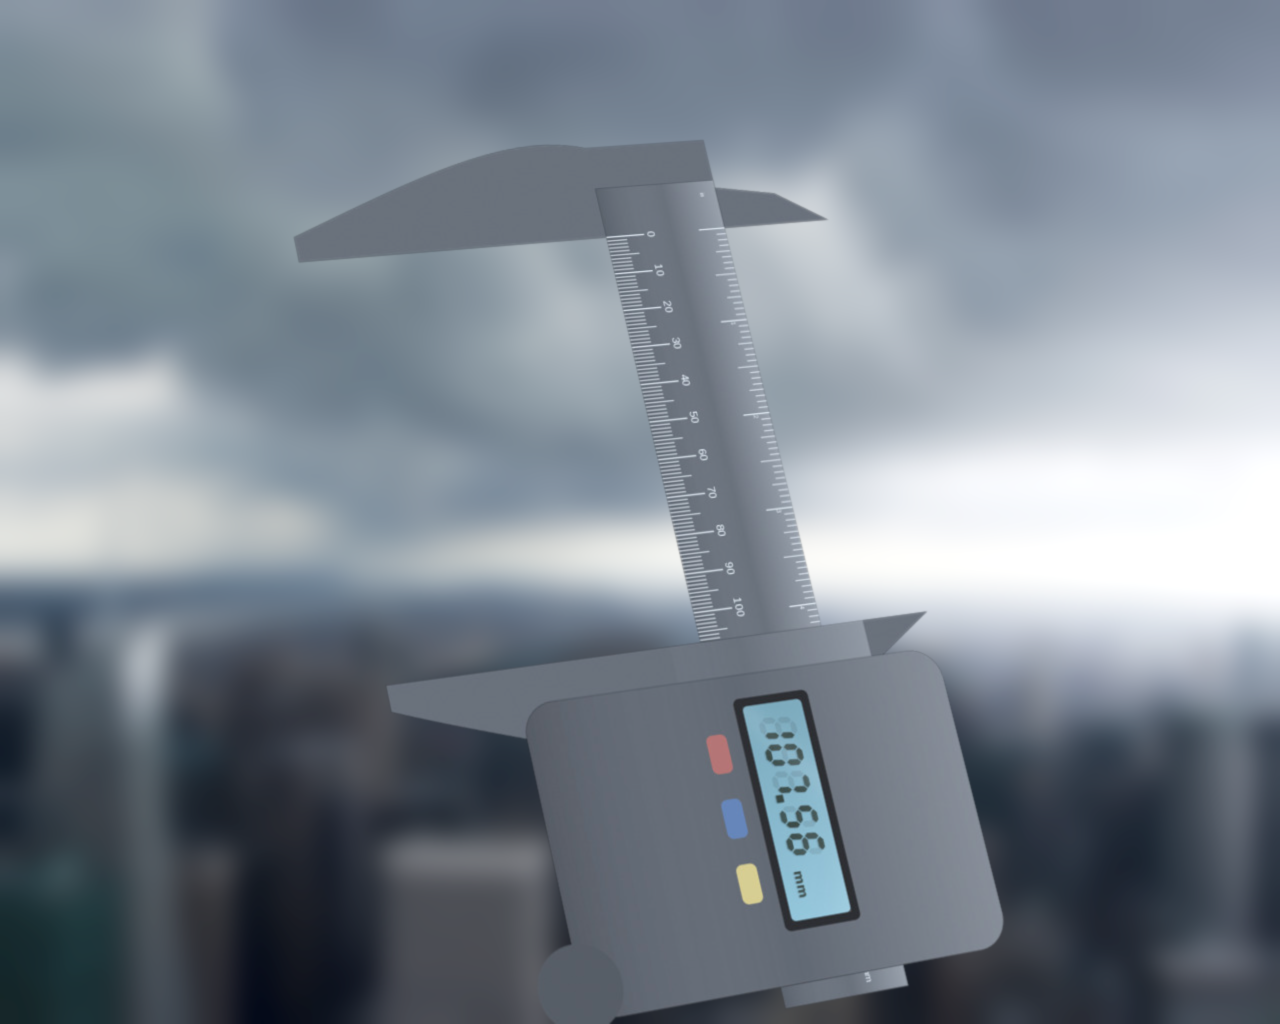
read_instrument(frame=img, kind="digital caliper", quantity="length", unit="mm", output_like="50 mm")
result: 107.56 mm
